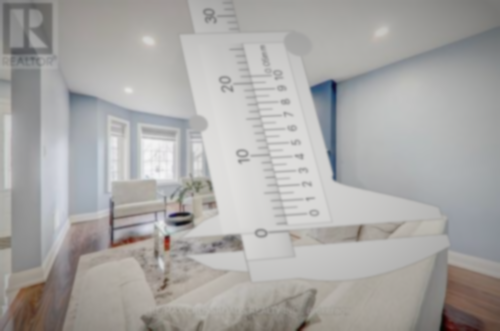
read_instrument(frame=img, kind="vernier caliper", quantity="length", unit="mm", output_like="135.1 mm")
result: 2.0 mm
